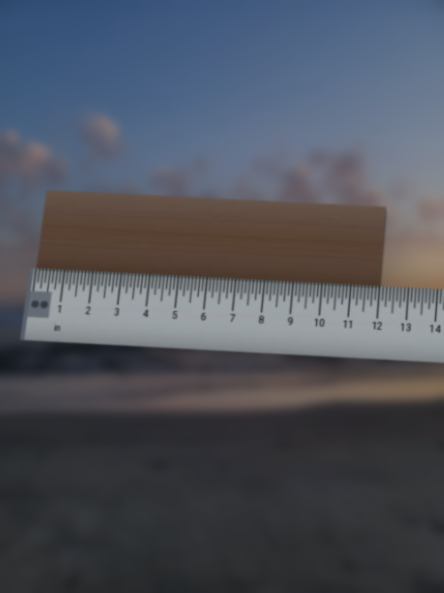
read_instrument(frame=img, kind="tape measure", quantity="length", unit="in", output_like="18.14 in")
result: 12 in
